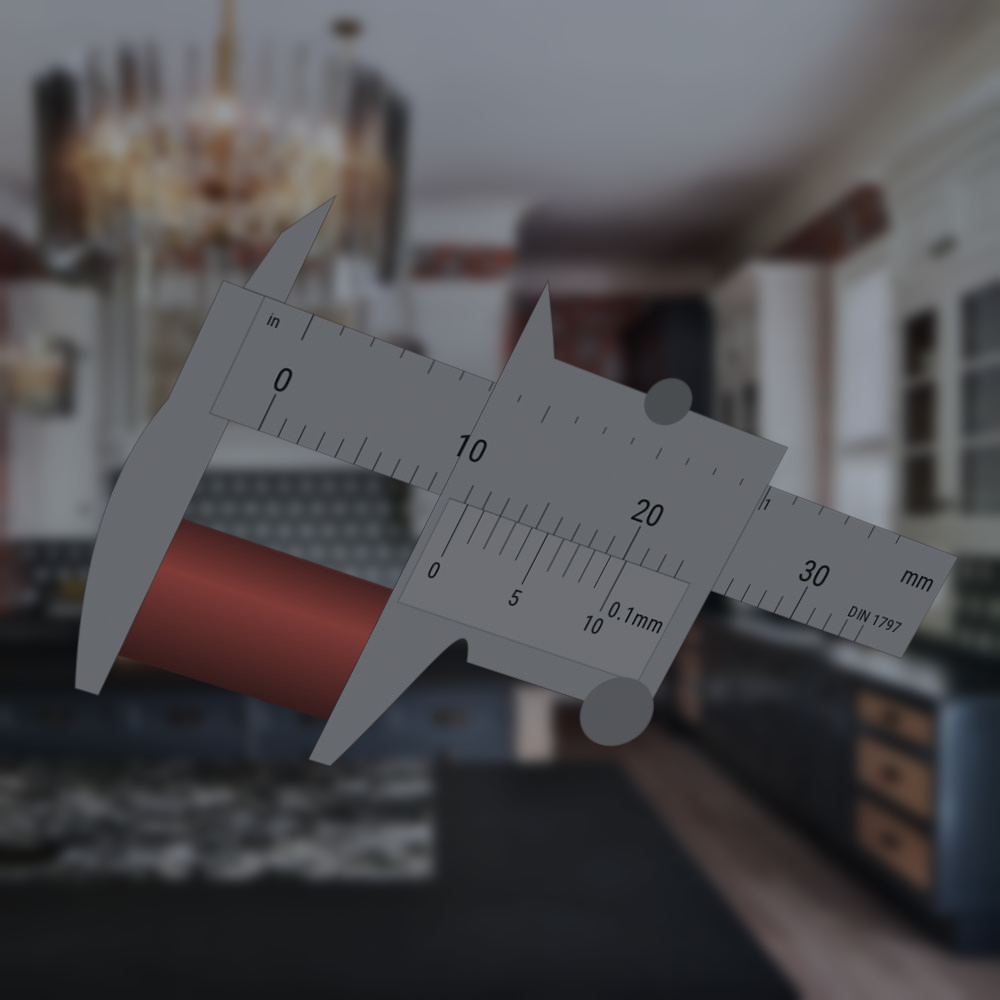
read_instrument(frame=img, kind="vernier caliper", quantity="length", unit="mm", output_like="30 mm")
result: 11.2 mm
